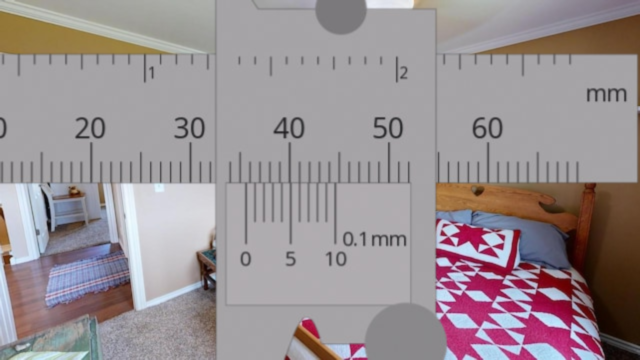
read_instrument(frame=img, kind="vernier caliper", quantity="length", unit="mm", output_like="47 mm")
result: 35.6 mm
